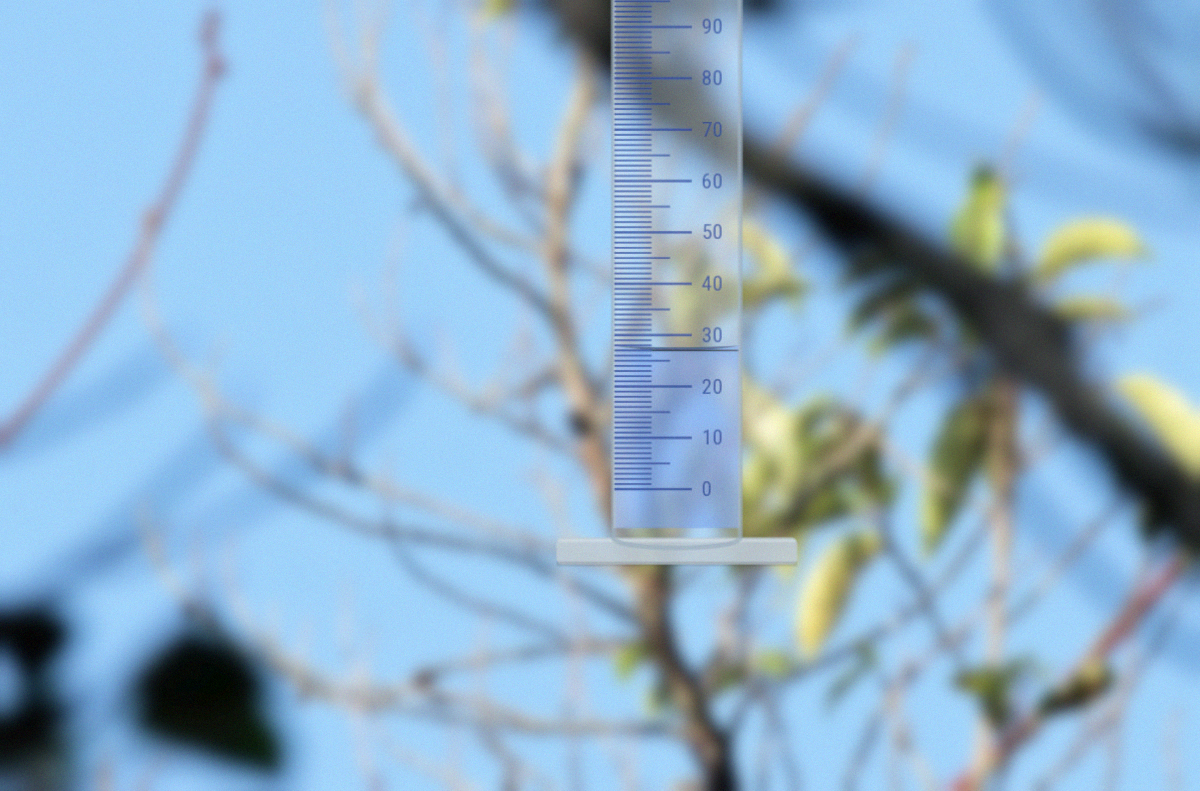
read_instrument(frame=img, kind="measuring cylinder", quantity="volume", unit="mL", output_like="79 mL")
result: 27 mL
